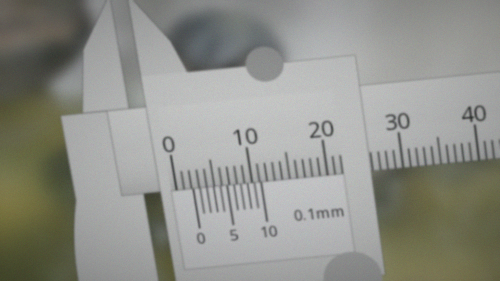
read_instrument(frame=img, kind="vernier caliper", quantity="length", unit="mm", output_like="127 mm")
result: 2.2 mm
